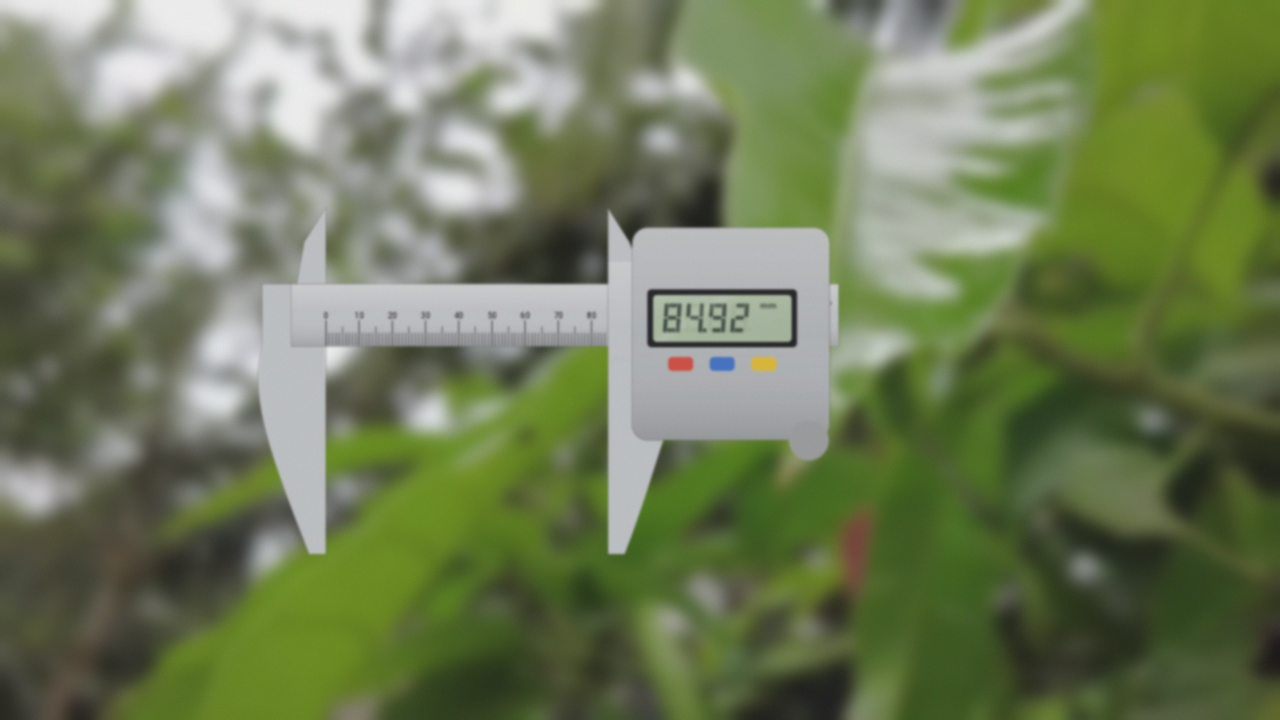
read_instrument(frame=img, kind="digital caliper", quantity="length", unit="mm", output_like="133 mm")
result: 84.92 mm
